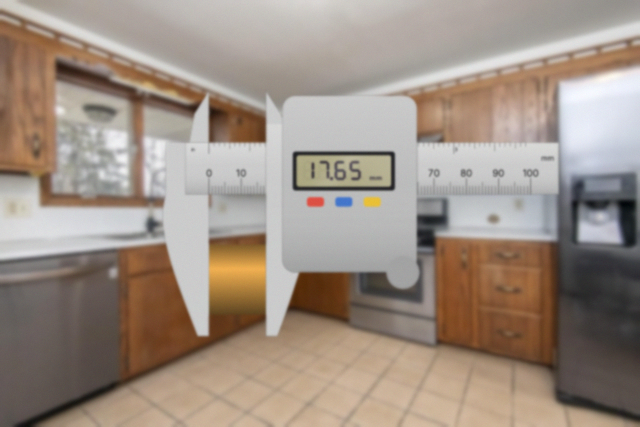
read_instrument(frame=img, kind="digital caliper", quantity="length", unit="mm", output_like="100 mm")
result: 17.65 mm
